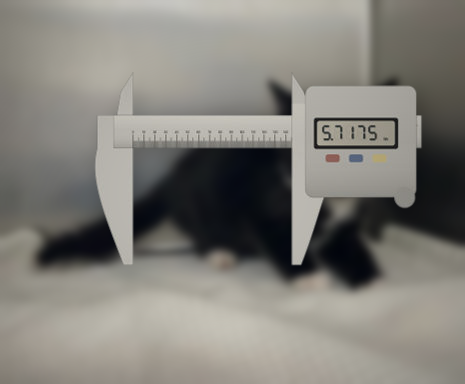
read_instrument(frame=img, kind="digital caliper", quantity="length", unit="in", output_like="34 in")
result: 5.7175 in
